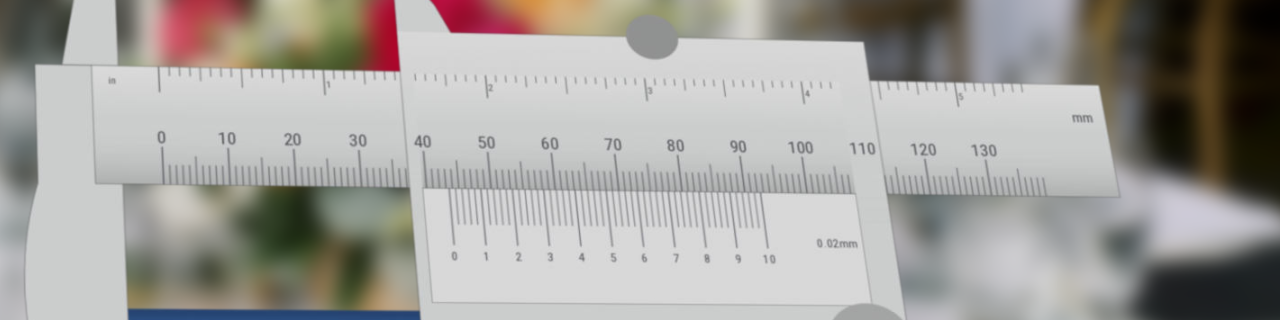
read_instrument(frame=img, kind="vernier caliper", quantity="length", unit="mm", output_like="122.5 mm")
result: 43.5 mm
